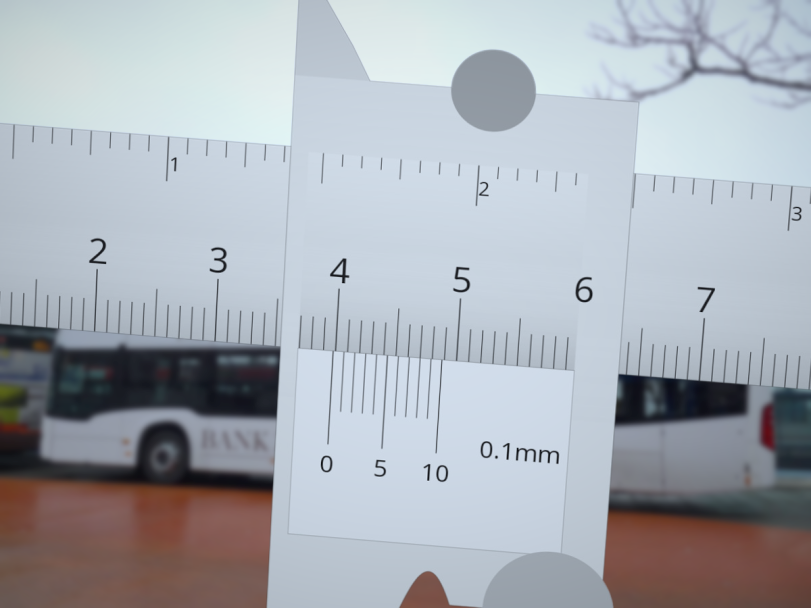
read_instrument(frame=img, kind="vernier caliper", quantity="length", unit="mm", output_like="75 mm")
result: 39.8 mm
